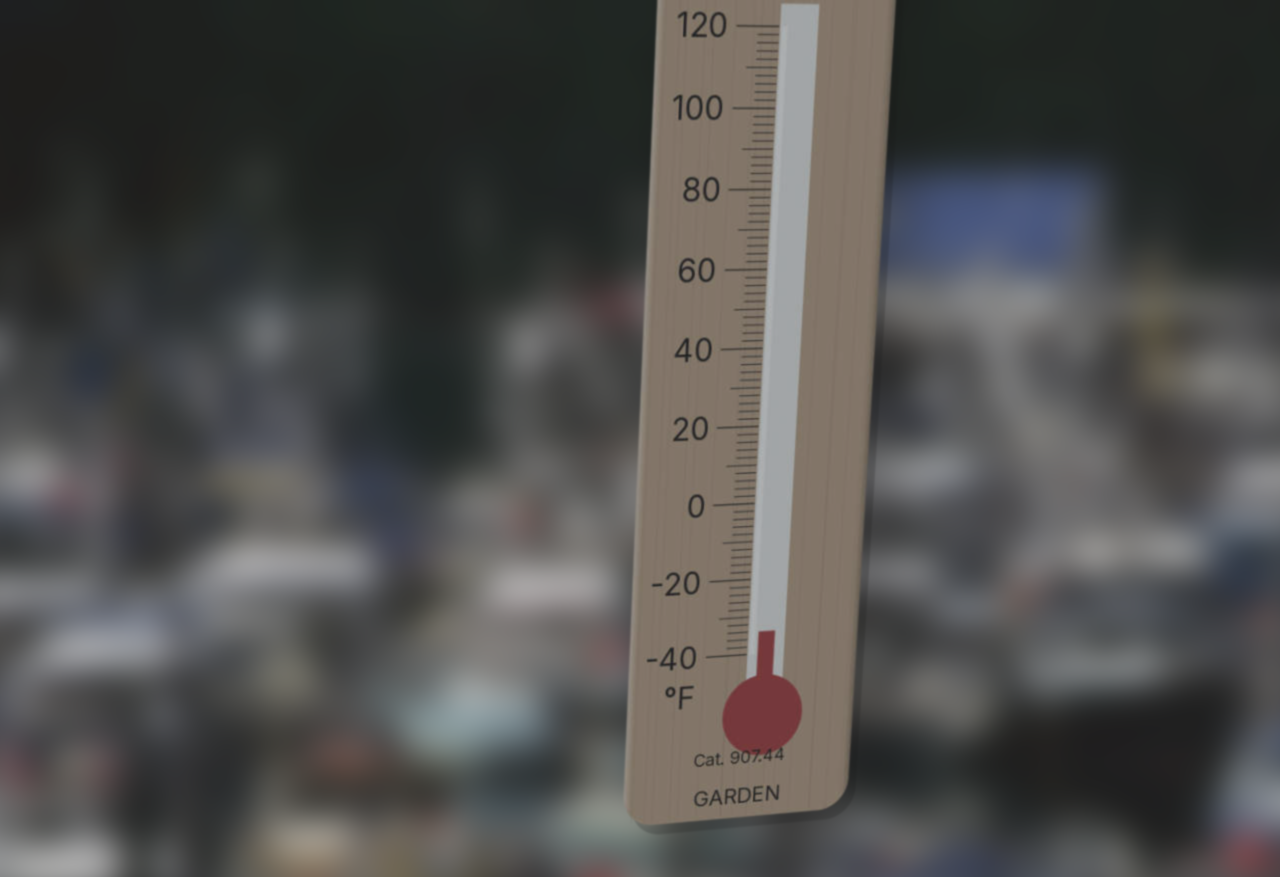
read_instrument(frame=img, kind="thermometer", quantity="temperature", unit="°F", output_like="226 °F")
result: -34 °F
